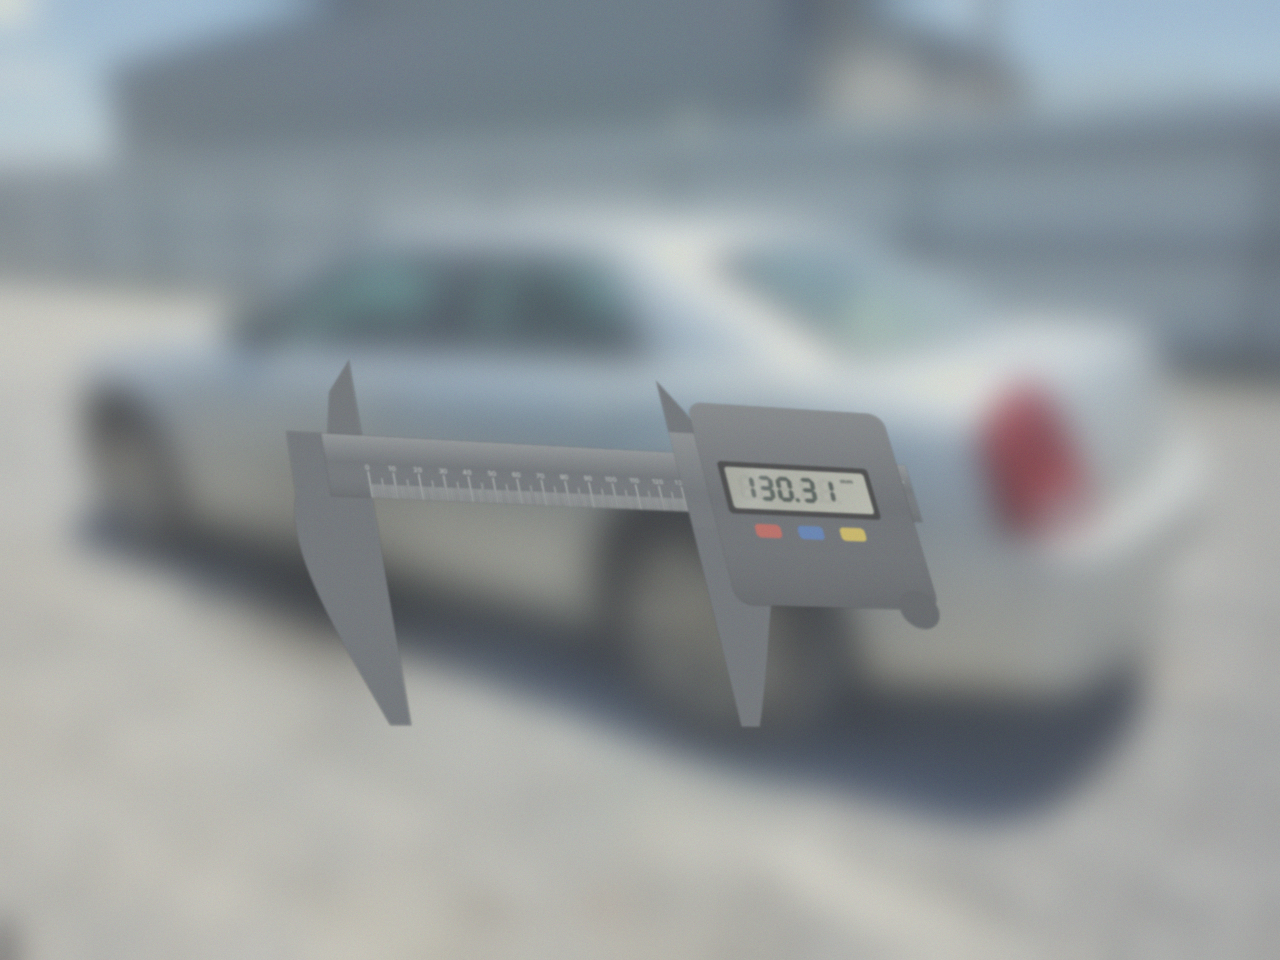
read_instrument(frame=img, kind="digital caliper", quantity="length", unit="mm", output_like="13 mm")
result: 130.31 mm
